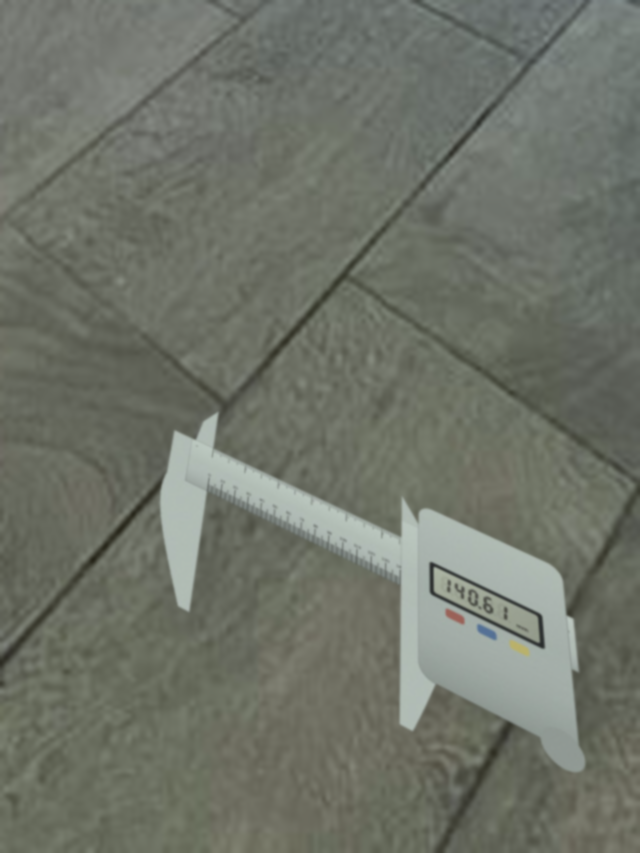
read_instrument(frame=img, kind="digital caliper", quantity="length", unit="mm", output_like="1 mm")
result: 140.61 mm
